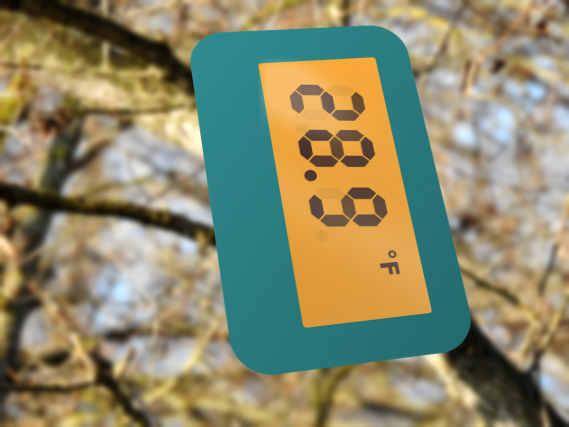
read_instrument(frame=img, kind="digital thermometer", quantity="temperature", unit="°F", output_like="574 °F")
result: 28.9 °F
